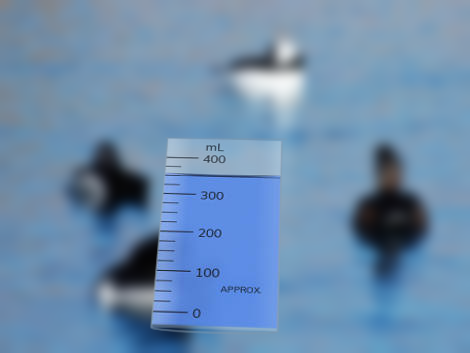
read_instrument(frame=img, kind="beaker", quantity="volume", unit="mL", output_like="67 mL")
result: 350 mL
